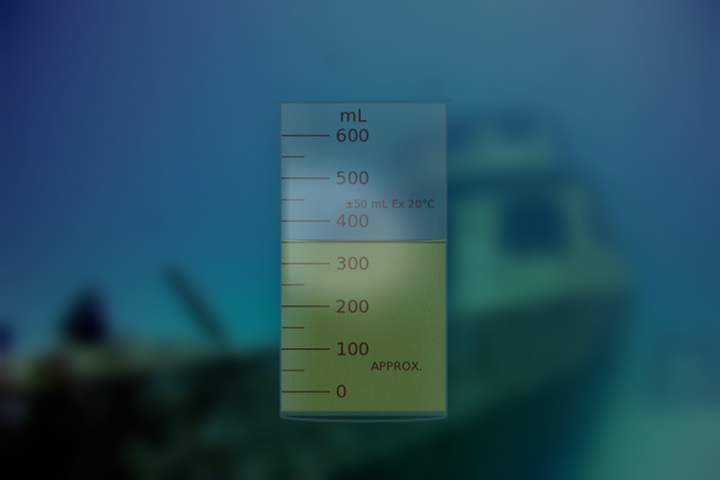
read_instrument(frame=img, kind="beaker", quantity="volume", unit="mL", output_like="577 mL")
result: 350 mL
